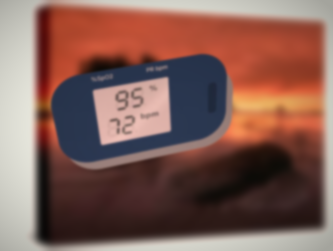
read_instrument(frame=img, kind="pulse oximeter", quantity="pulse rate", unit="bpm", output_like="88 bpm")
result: 72 bpm
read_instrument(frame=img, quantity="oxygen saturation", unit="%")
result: 95 %
